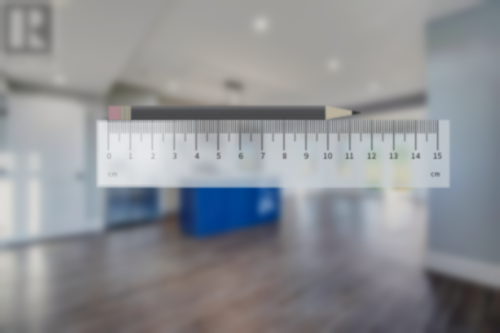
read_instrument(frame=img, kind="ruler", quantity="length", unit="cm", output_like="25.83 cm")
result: 11.5 cm
